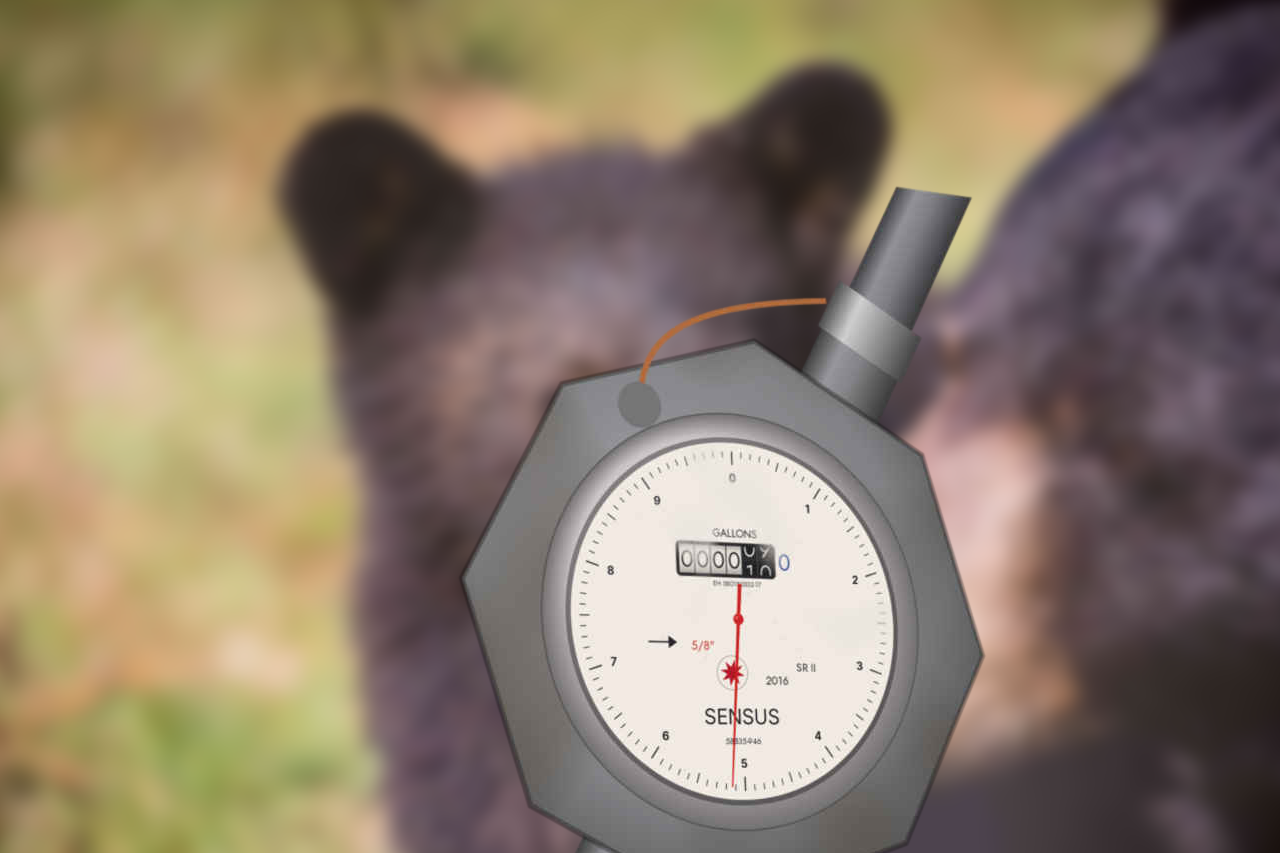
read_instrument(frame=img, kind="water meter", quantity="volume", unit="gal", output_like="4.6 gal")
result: 95.1 gal
